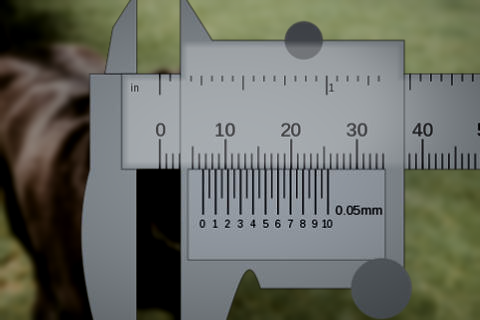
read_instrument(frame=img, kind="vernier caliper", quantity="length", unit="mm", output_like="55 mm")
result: 6.6 mm
